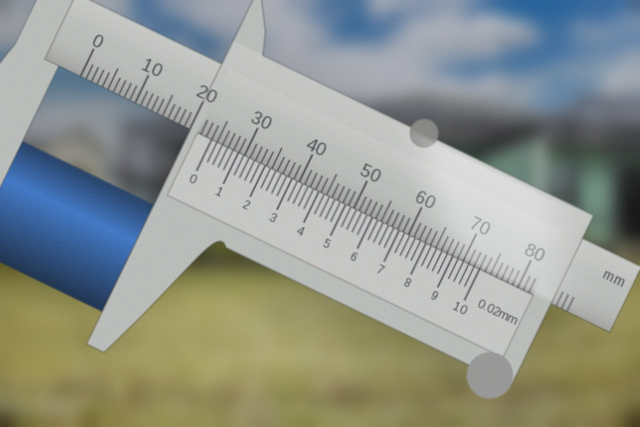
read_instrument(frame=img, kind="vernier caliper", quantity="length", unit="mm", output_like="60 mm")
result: 24.0 mm
